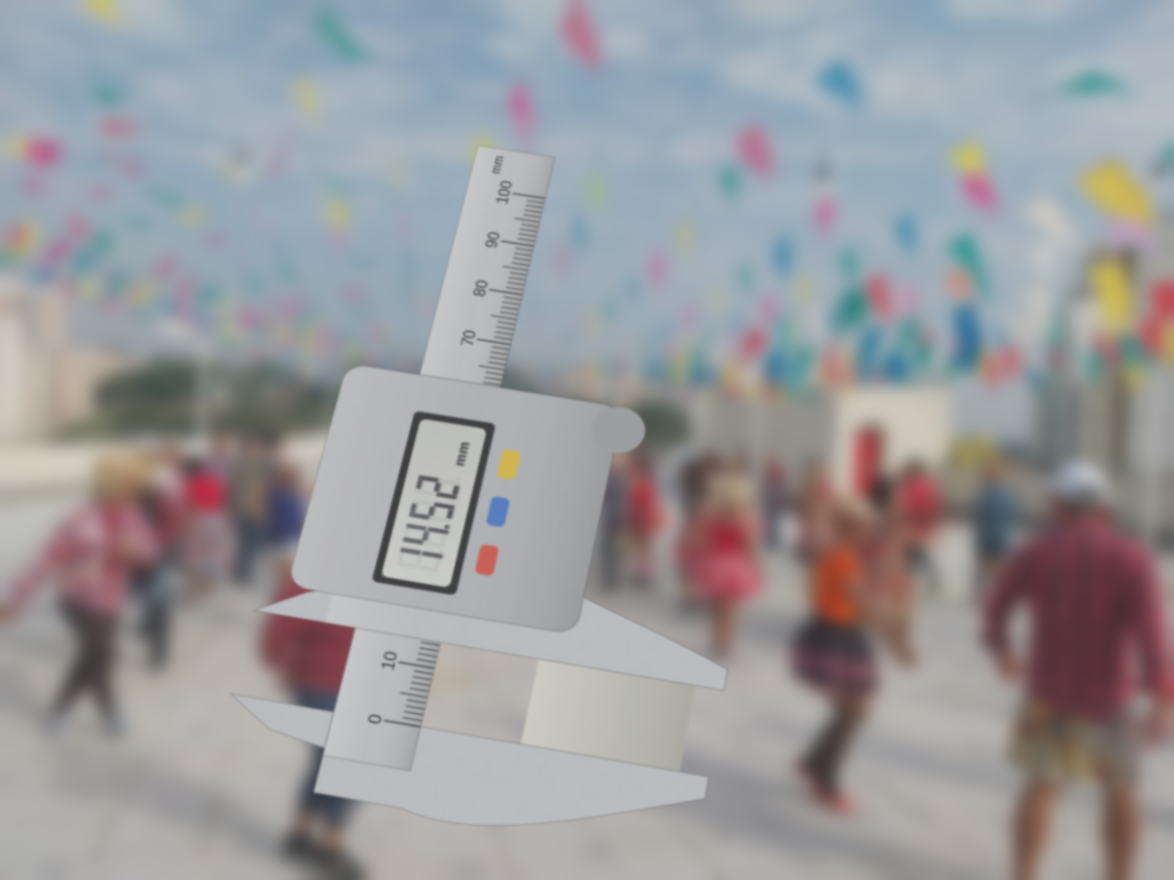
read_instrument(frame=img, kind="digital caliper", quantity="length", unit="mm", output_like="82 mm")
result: 14.52 mm
